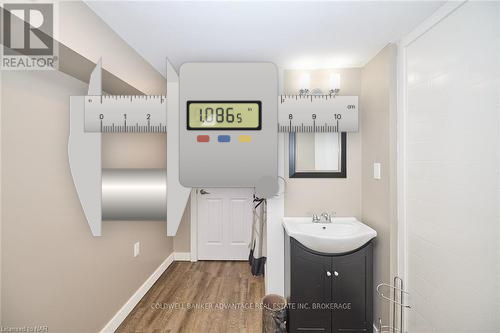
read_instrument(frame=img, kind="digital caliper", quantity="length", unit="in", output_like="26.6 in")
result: 1.0865 in
